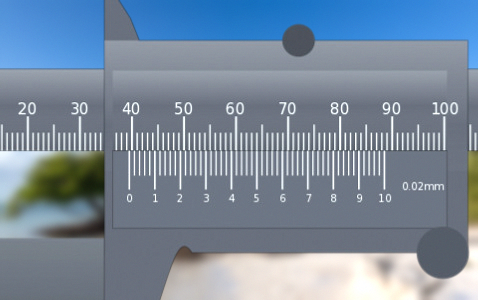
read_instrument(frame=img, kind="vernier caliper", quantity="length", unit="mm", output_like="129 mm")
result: 39.5 mm
